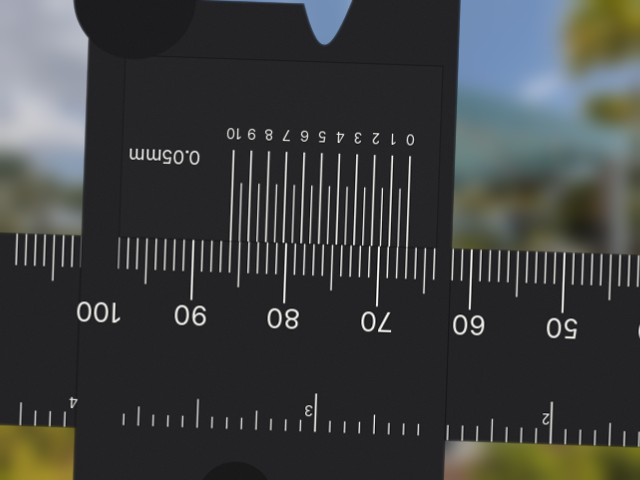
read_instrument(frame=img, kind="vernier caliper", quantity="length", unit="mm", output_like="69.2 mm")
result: 67.0 mm
